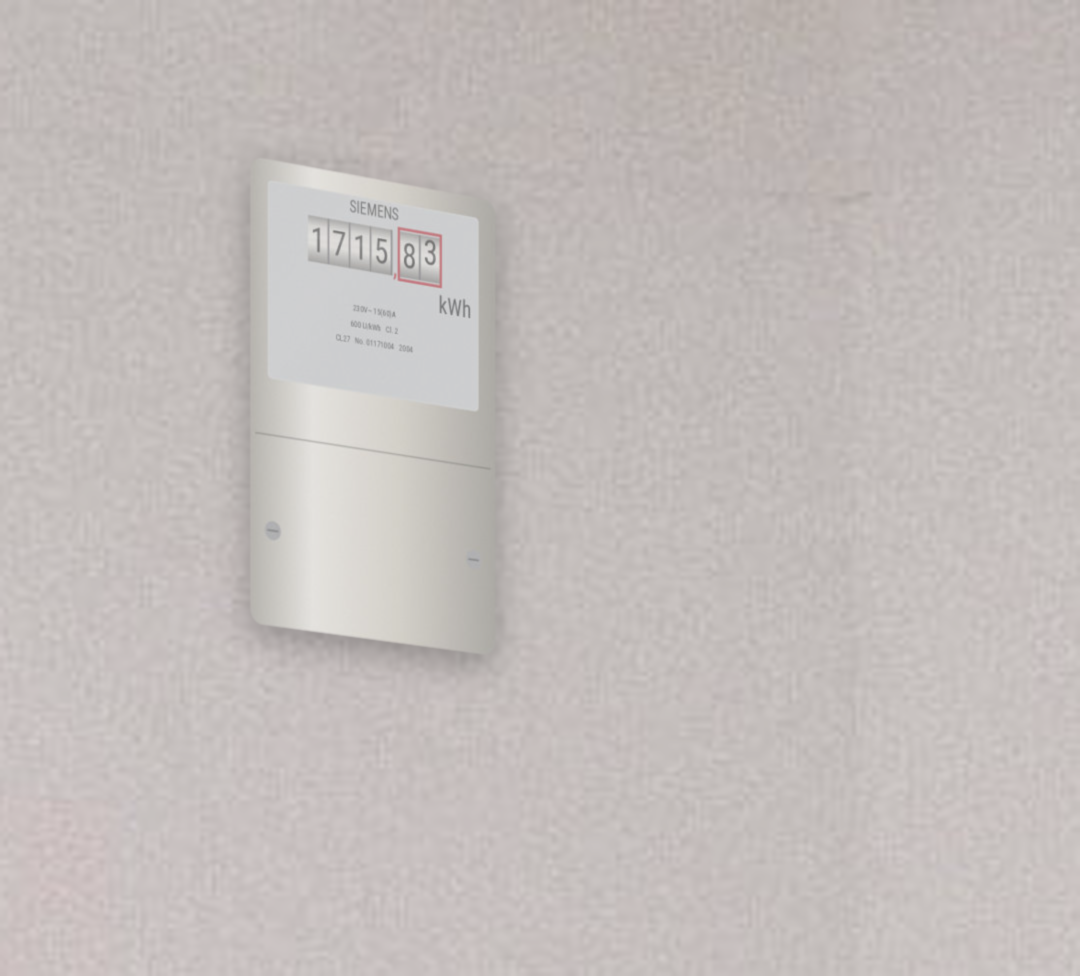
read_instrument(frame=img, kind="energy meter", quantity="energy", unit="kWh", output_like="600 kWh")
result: 1715.83 kWh
